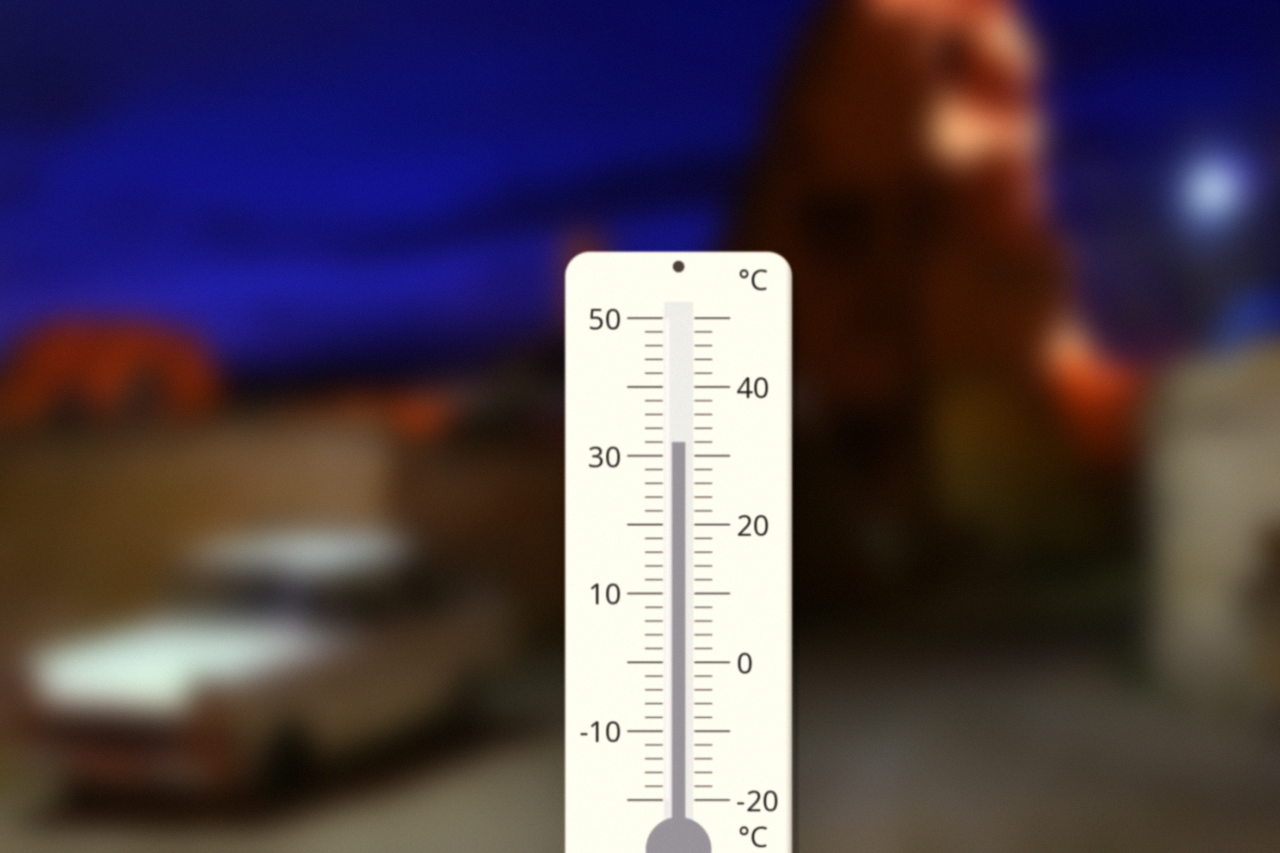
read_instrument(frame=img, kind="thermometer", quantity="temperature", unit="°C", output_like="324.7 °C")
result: 32 °C
